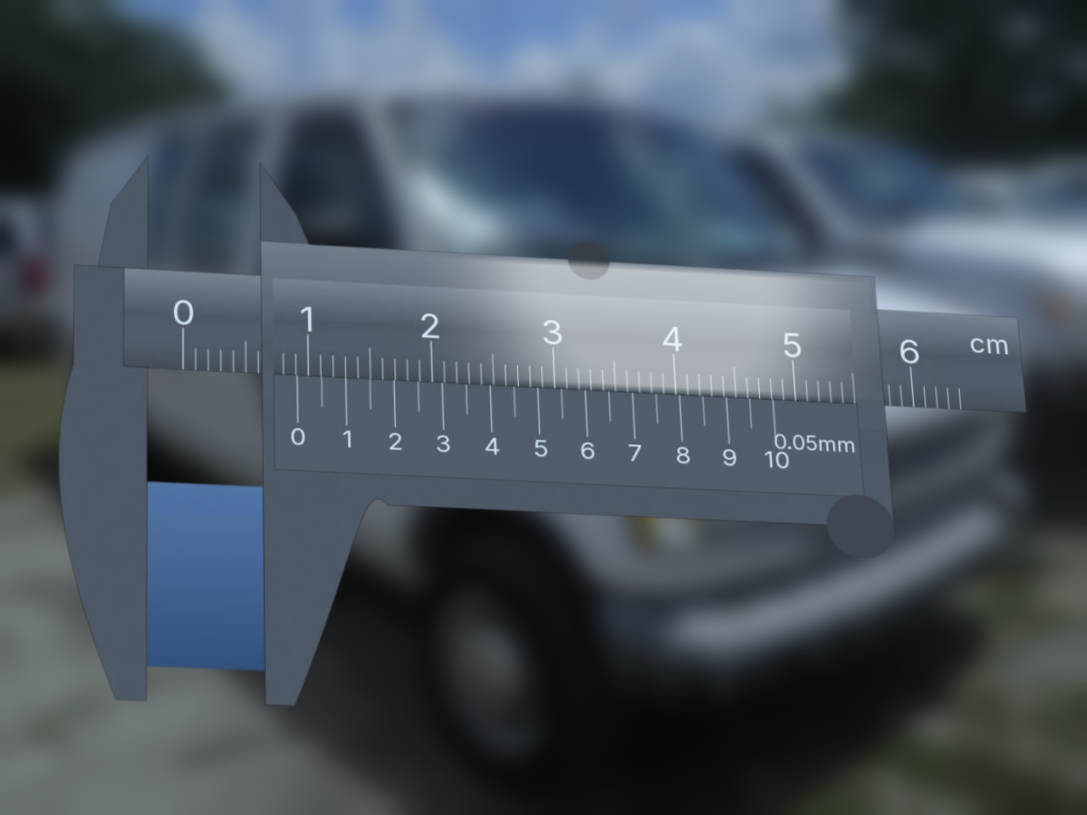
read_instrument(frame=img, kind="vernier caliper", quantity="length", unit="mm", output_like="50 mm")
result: 9.1 mm
